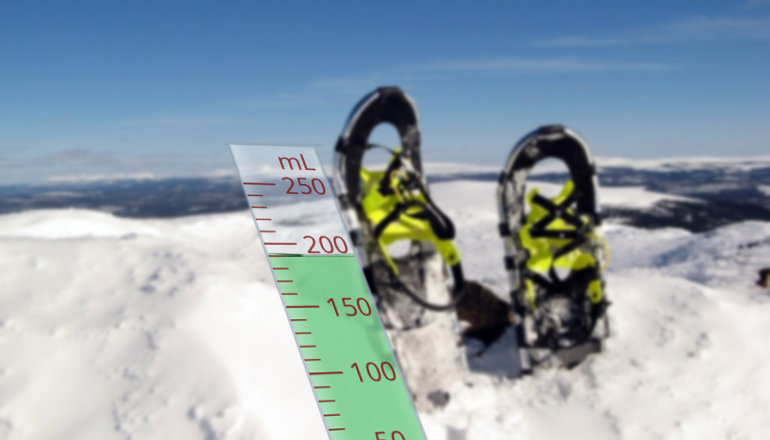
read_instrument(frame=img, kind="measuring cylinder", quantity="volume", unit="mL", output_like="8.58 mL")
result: 190 mL
